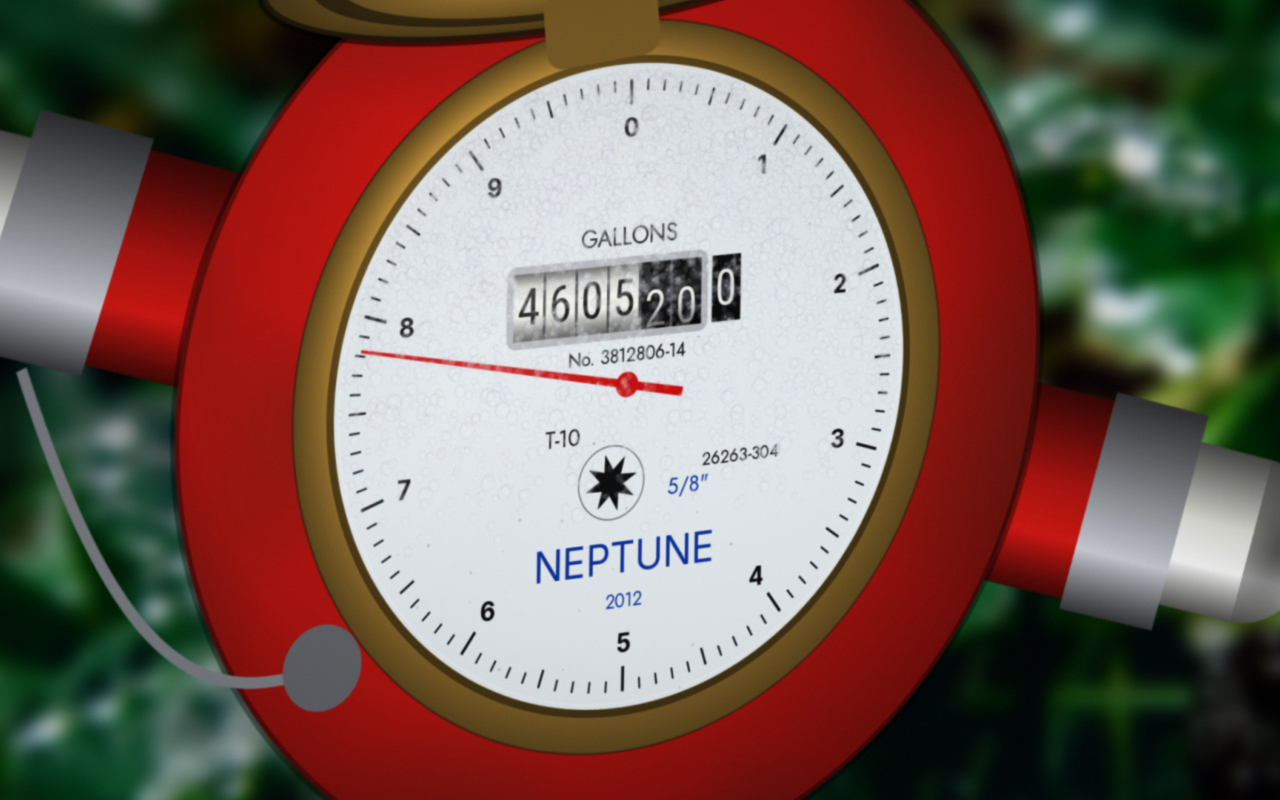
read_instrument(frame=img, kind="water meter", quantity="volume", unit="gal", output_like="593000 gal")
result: 4605197.8 gal
